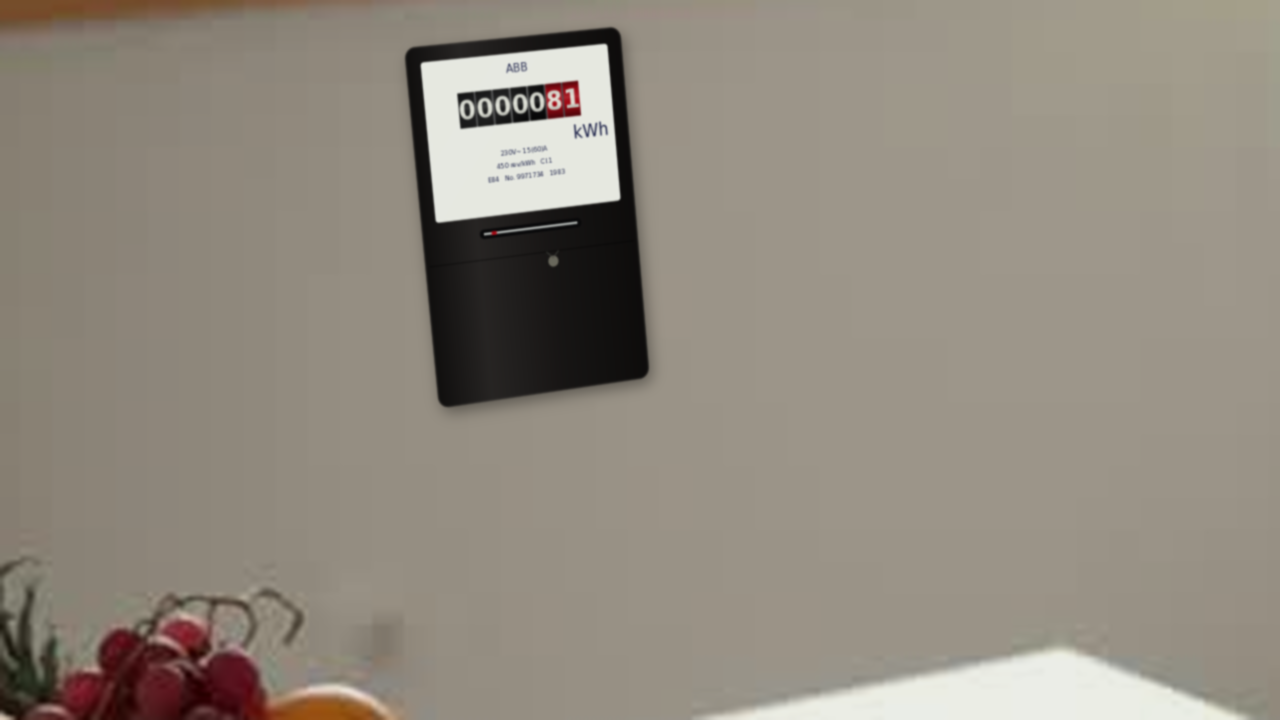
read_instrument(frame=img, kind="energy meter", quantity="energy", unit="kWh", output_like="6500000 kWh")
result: 0.81 kWh
